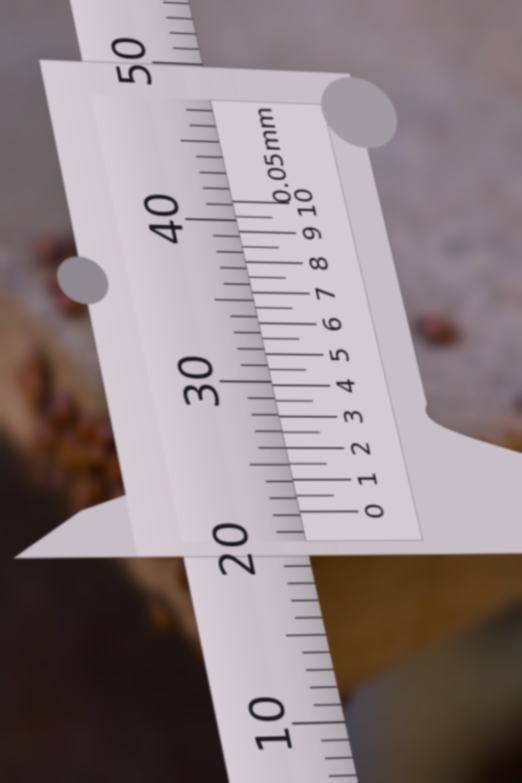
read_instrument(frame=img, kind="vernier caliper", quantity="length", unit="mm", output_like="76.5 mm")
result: 22.2 mm
